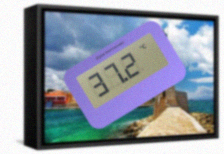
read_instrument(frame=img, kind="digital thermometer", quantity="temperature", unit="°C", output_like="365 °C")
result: 37.2 °C
